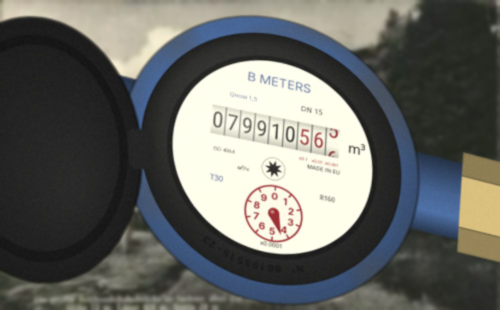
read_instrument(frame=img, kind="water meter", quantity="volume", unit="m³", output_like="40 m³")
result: 79910.5654 m³
